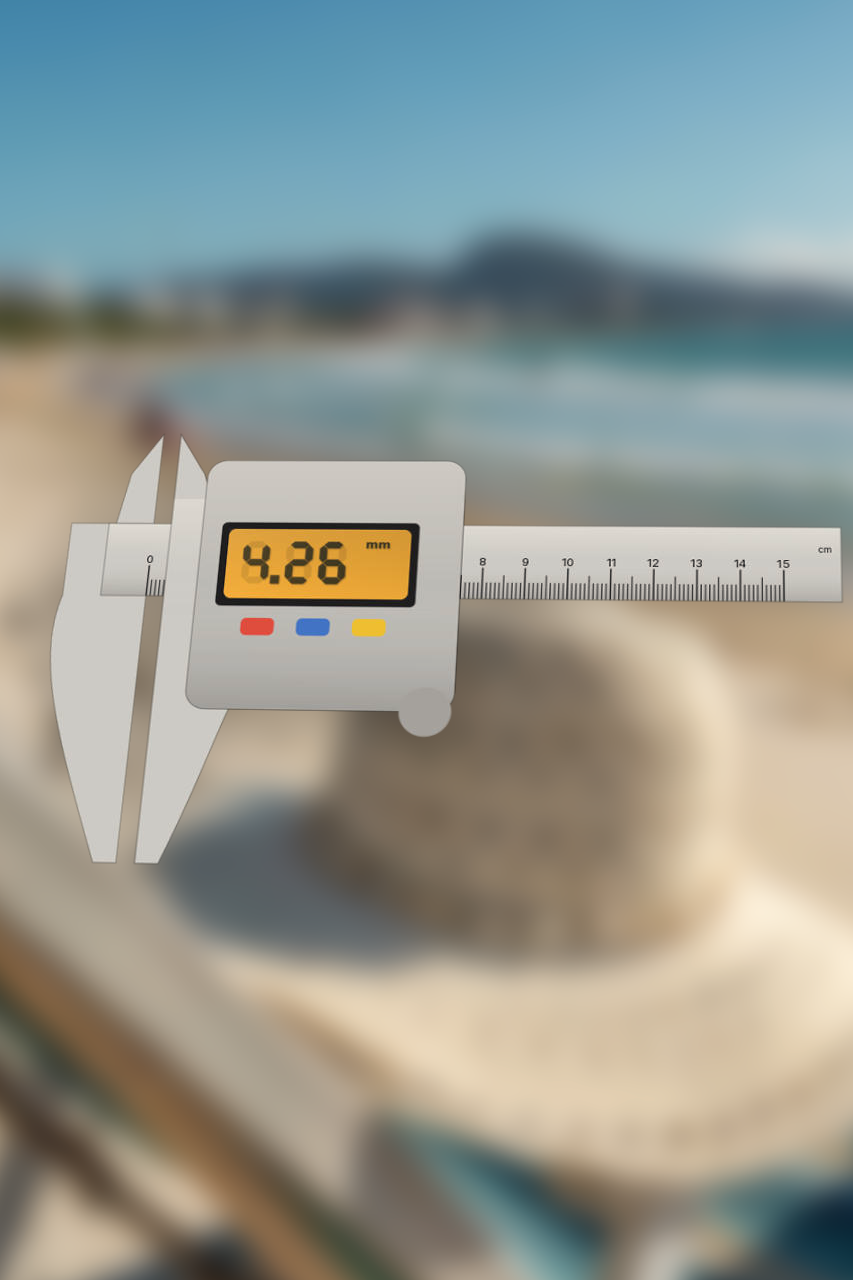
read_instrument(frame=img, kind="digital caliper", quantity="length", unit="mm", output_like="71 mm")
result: 4.26 mm
